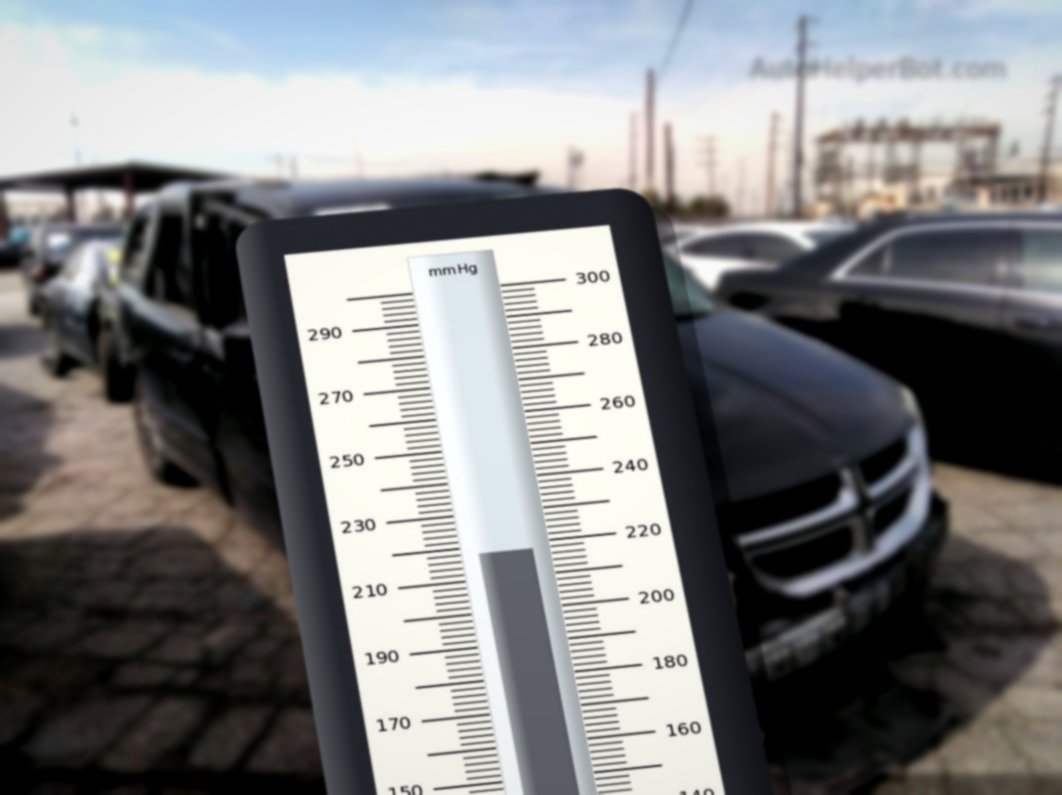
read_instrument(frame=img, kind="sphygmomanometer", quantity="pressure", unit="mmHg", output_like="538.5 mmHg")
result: 218 mmHg
